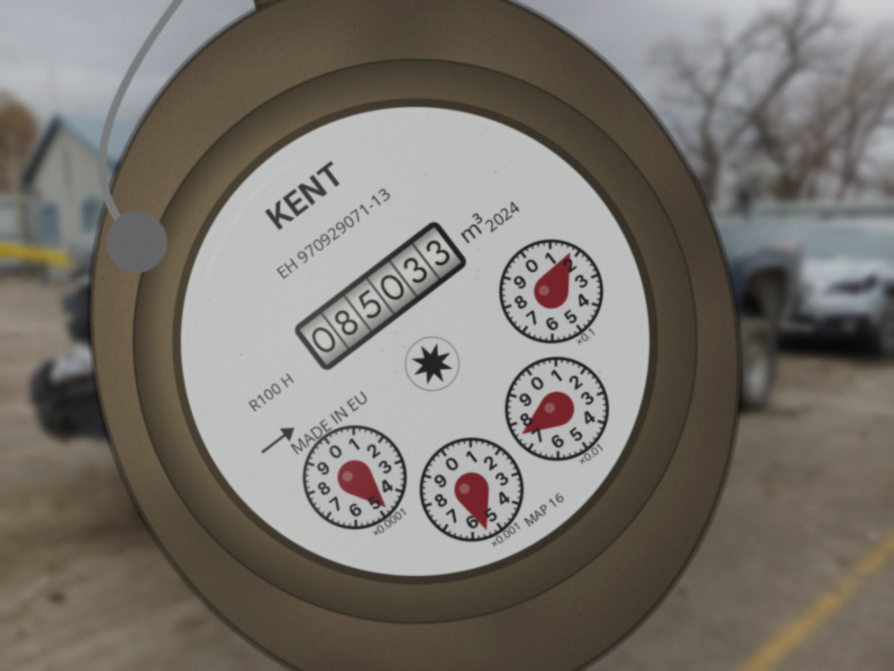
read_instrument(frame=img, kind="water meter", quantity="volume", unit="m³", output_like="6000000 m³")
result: 85033.1754 m³
